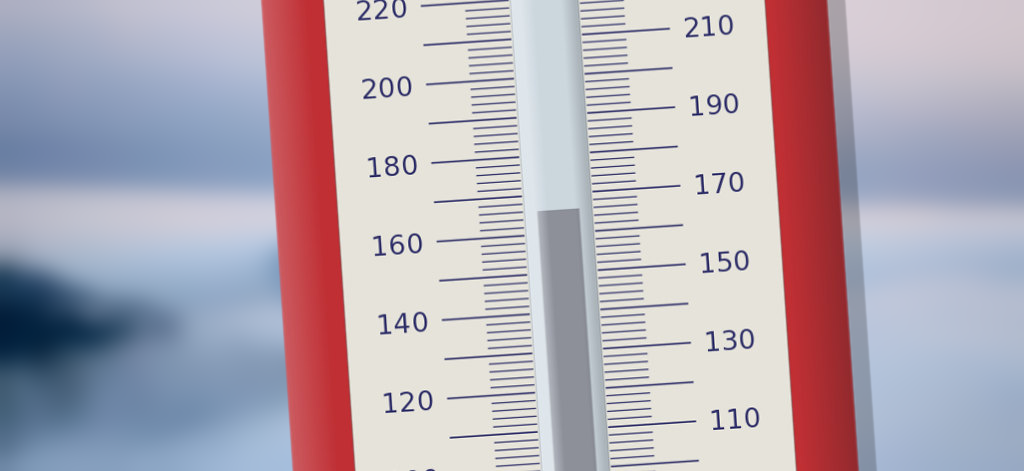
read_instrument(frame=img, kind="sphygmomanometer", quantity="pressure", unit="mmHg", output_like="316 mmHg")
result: 166 mmHg
